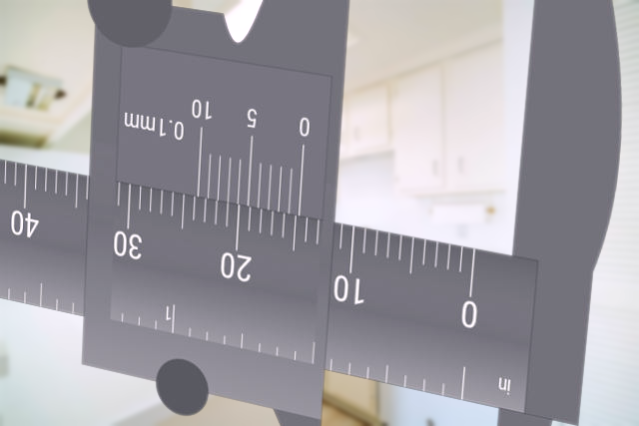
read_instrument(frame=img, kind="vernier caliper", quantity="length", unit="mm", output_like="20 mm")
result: 14.7 mm
